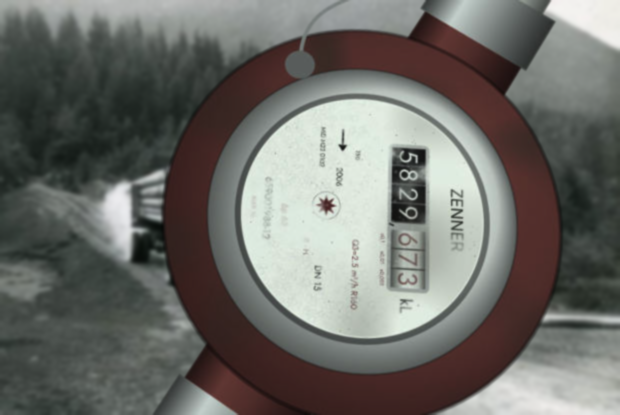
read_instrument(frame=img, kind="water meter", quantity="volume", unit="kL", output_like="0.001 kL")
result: 5829.673 kL
